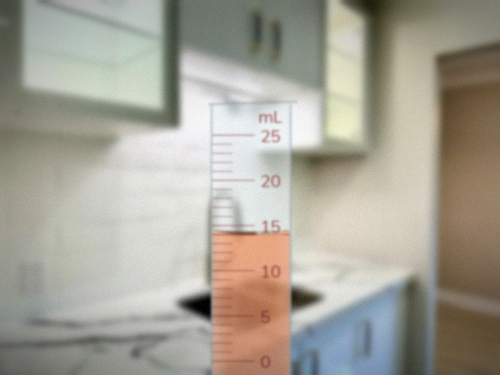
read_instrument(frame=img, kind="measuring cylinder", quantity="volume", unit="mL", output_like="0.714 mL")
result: 14 mL
